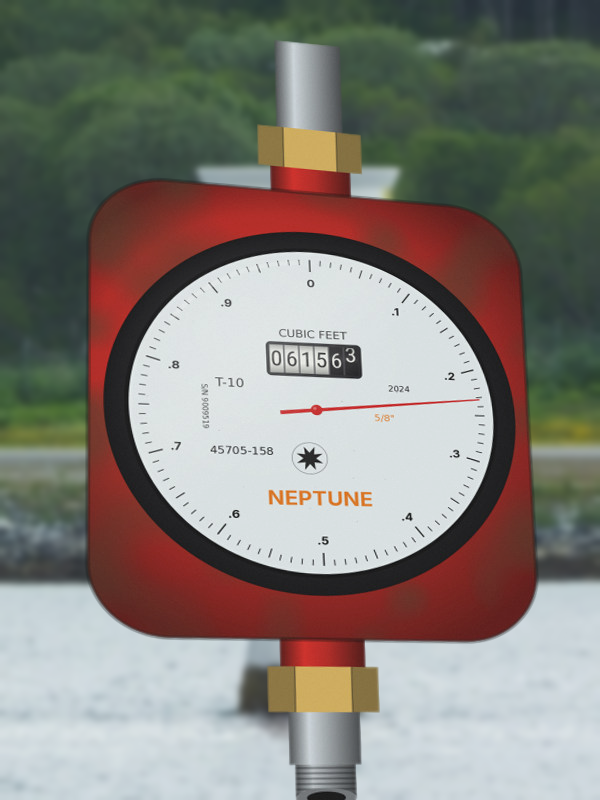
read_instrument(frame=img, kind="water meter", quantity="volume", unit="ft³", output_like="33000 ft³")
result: 61563.23 ft³
